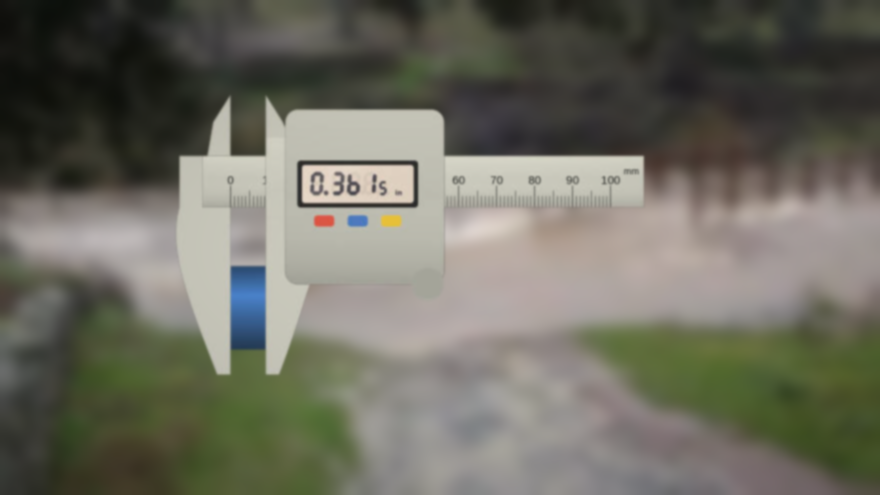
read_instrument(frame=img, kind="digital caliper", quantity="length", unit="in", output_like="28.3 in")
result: 0.3615 in
